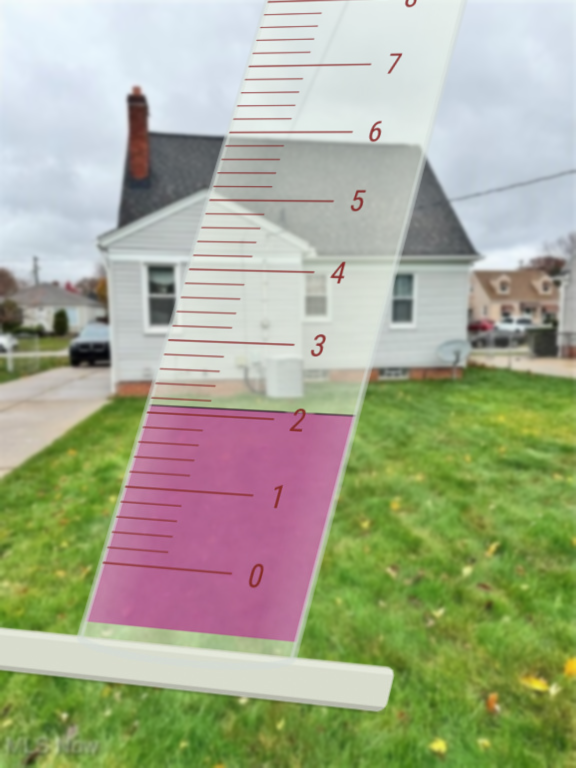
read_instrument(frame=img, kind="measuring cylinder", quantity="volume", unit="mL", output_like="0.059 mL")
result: 2.1 mL
